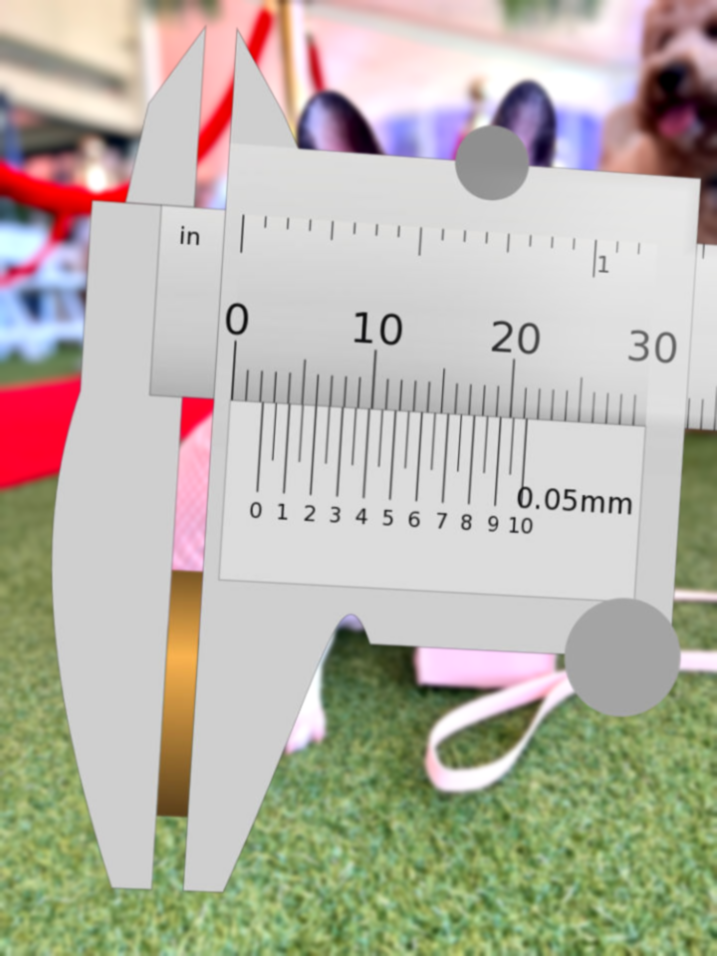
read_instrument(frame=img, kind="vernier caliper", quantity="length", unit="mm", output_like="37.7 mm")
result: 2.2 mm
